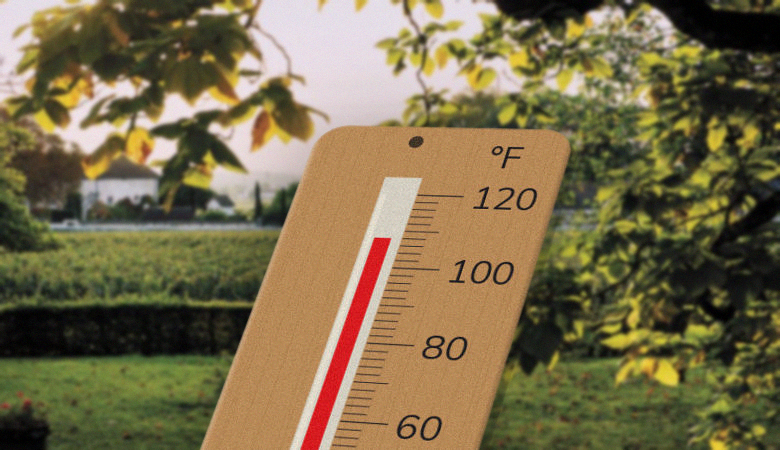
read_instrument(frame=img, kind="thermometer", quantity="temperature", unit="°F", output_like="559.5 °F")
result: 108 °F
